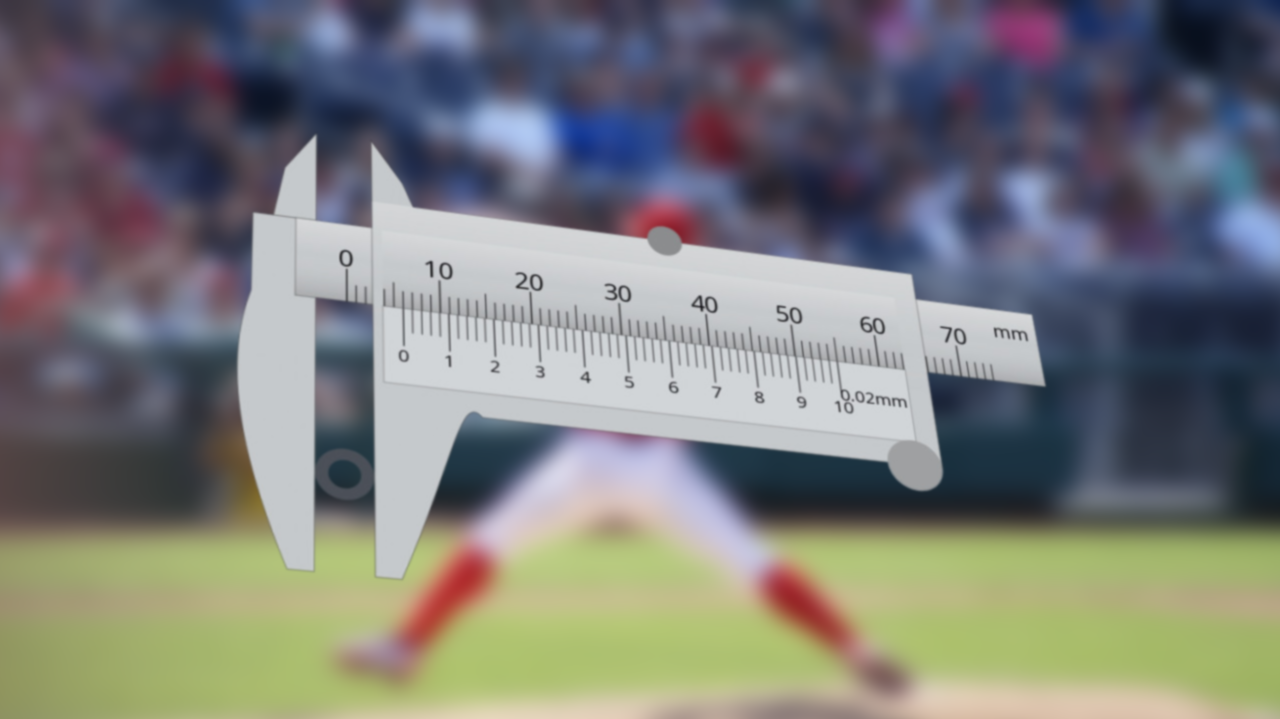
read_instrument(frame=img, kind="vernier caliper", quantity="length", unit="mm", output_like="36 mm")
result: 6.0 mm
